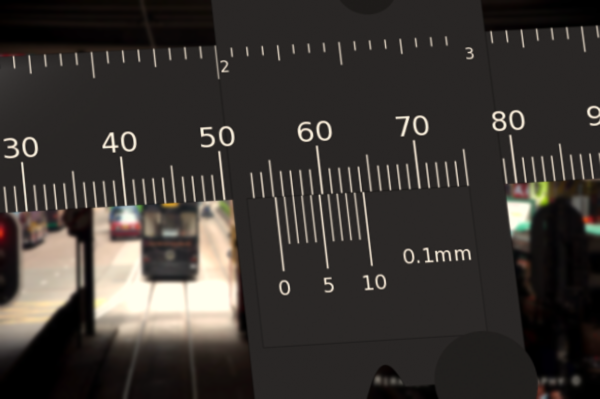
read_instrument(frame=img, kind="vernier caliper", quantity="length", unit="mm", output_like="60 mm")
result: 55.2 mm
